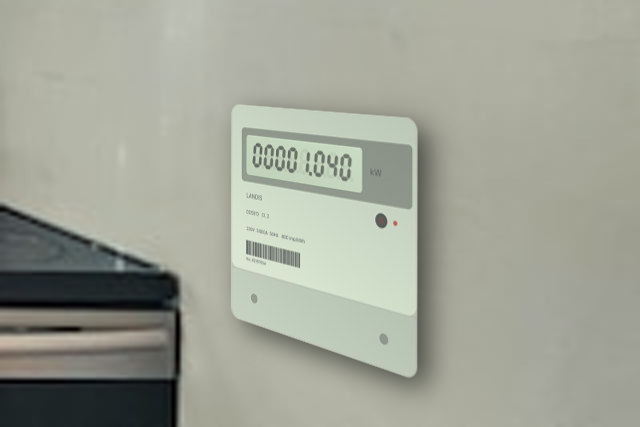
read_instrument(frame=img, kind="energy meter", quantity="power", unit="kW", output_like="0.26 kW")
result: 1.040 kW
